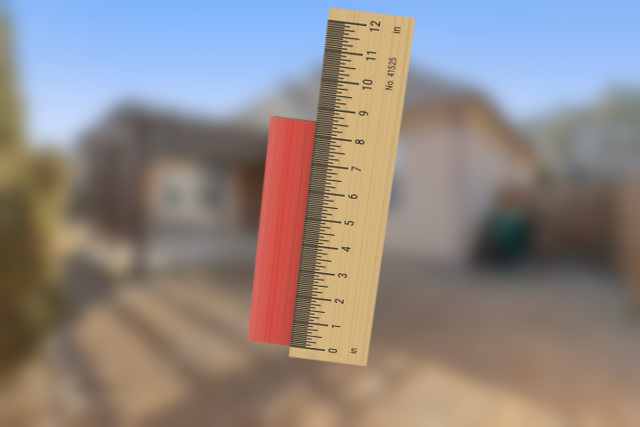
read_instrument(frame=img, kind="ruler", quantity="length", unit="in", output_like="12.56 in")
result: 8.5 in
